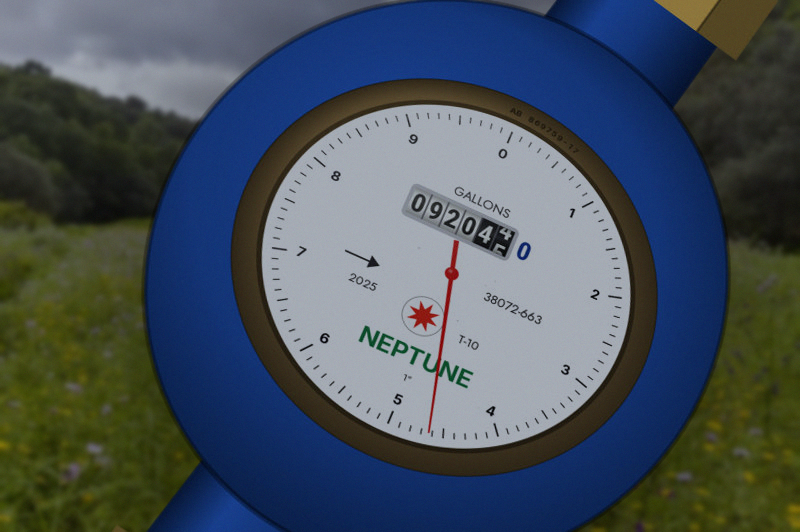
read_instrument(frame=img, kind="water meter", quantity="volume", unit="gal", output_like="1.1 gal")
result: 920444.6 gal
